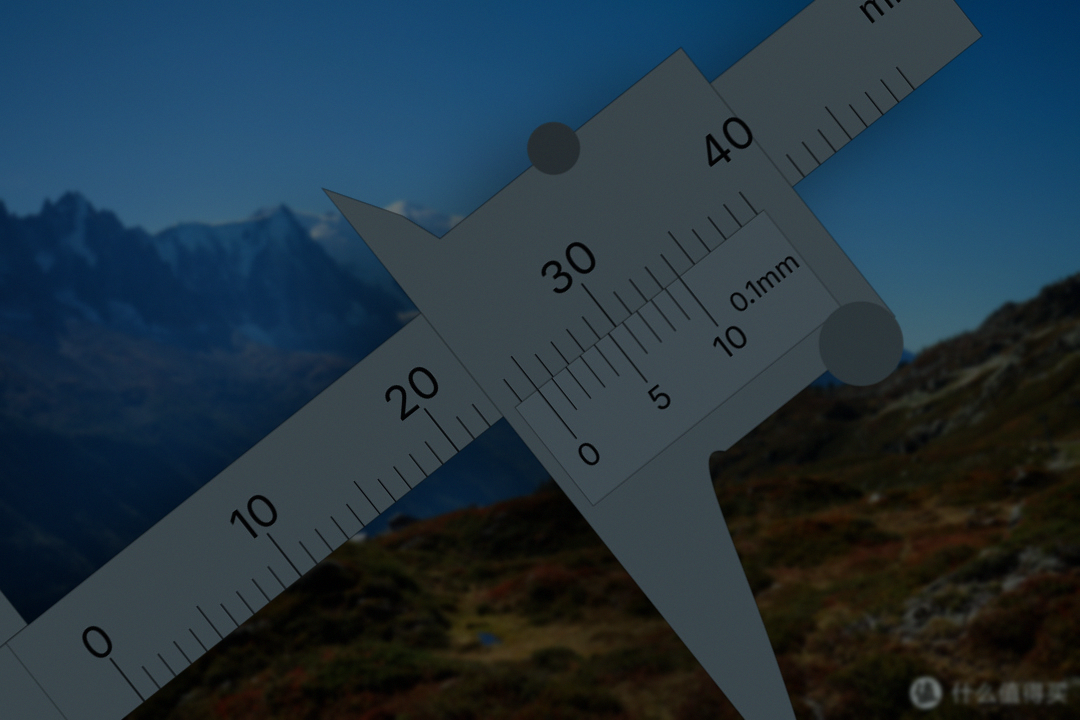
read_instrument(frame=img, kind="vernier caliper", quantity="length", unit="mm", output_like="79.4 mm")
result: 25.0 mm
